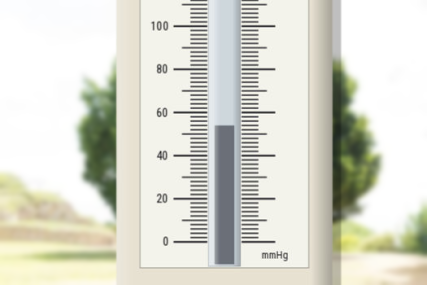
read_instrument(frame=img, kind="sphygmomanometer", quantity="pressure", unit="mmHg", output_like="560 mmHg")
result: 54 mmHg
